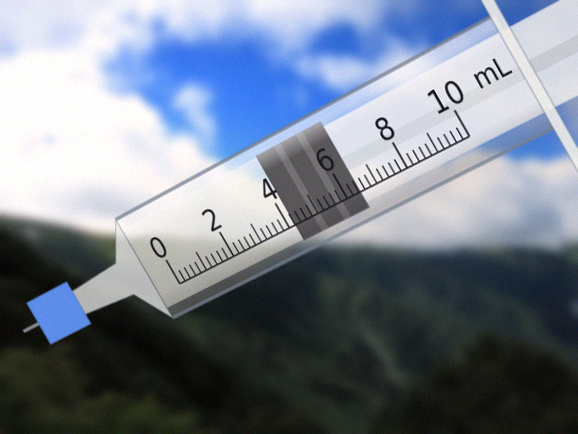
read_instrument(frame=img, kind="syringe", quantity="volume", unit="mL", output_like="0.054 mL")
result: 4.2 mL
